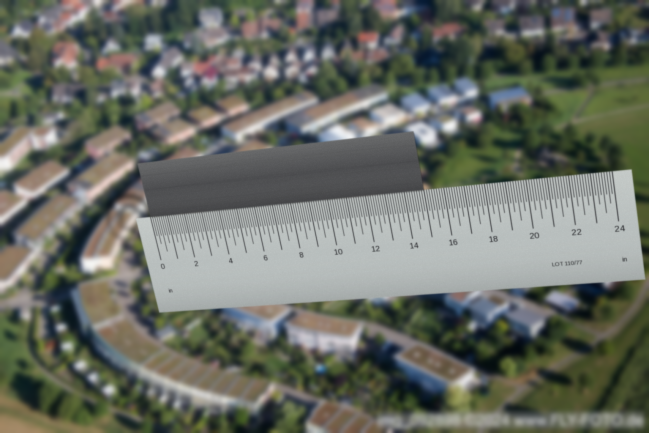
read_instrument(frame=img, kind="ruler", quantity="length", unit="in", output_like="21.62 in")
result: 15 in
